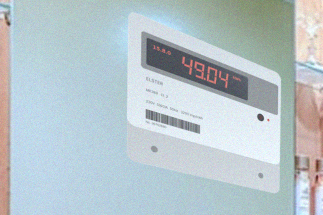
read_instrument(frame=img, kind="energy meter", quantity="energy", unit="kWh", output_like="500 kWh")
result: 49.04 kWh
